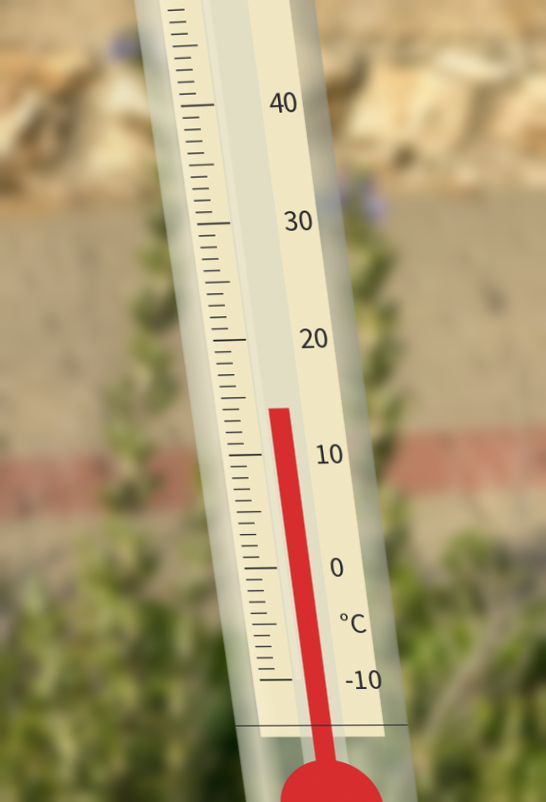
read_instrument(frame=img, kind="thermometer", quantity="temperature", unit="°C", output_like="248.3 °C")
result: 14 °C
